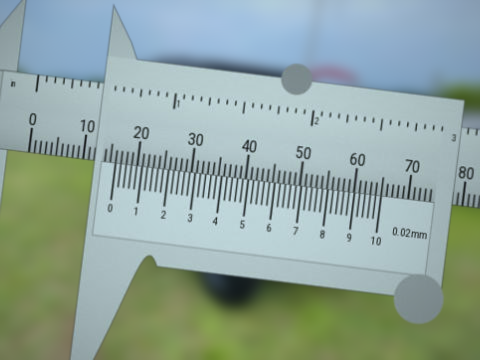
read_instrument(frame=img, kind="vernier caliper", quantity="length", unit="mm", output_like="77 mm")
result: 16.0 mm
